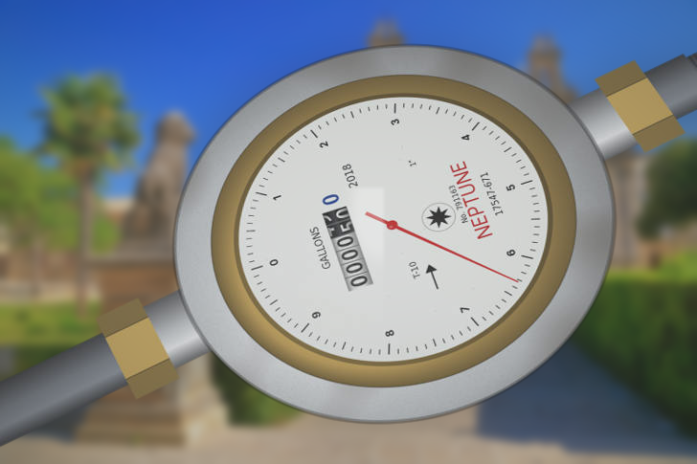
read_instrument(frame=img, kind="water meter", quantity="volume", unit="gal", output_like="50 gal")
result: 496.3 gal
